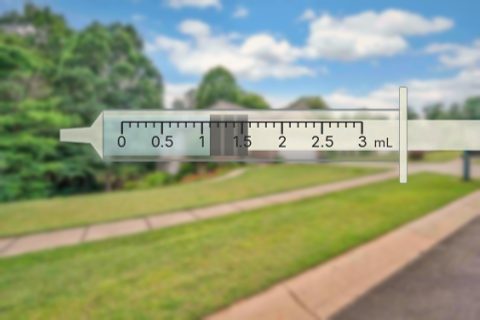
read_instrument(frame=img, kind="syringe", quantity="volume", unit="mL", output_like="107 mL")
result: 1.1 mL
